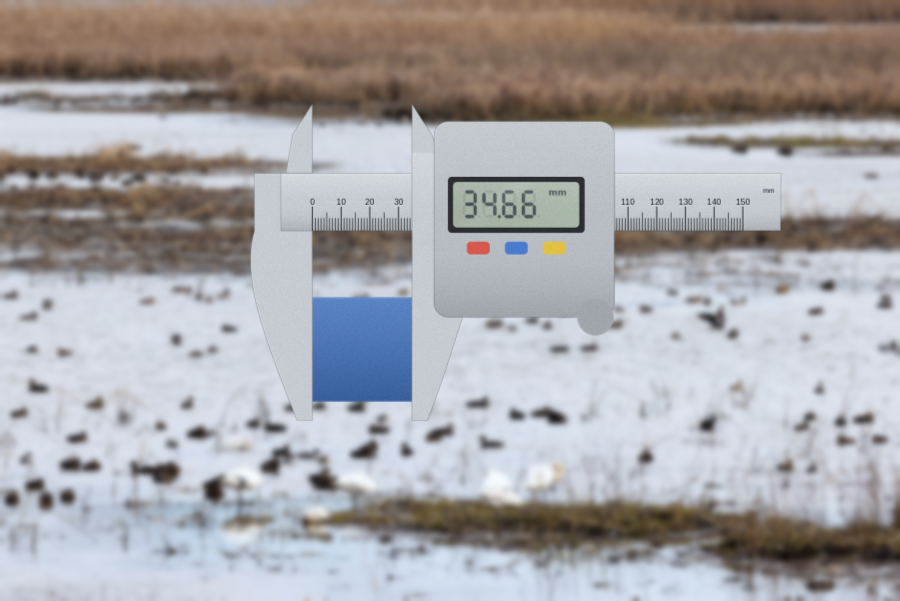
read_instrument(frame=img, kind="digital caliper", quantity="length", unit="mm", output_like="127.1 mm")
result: 34.66 mm
